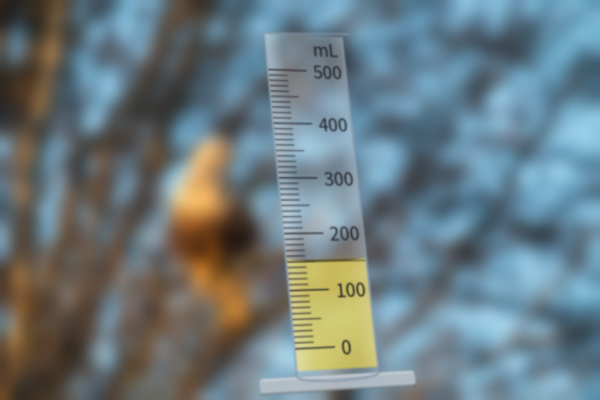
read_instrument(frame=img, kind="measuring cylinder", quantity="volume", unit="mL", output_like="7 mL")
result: 150 mL
